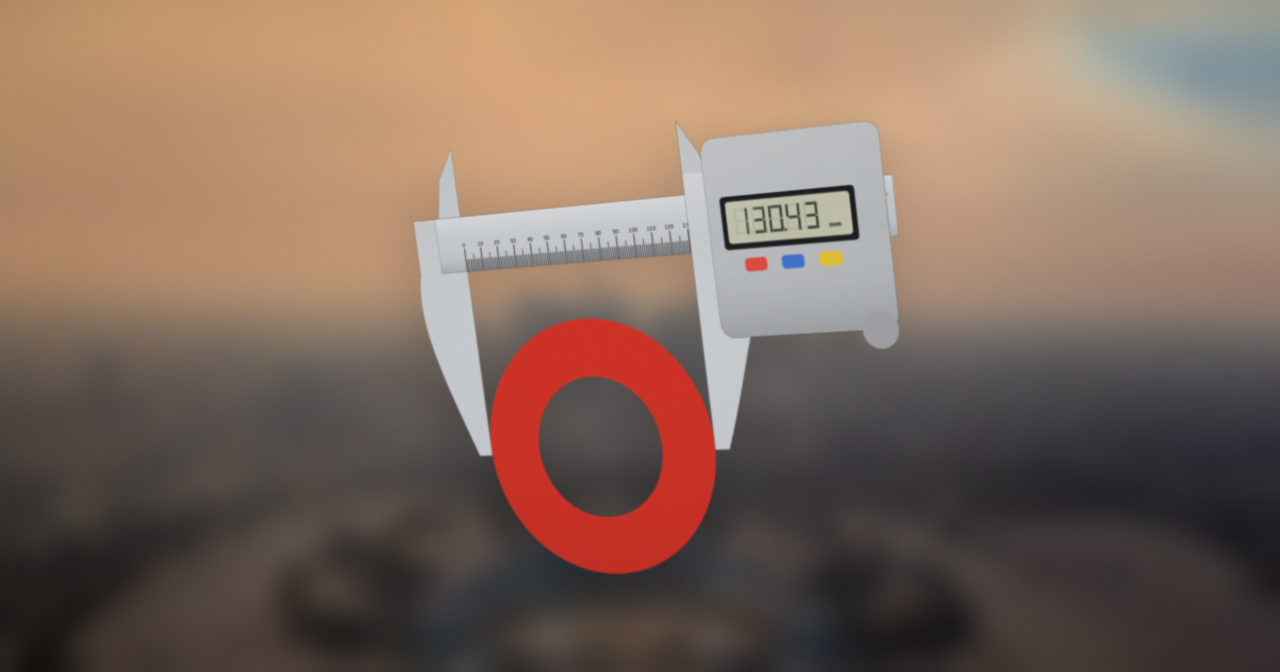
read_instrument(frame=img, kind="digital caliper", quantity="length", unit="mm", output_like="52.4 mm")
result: 130.43 mm
